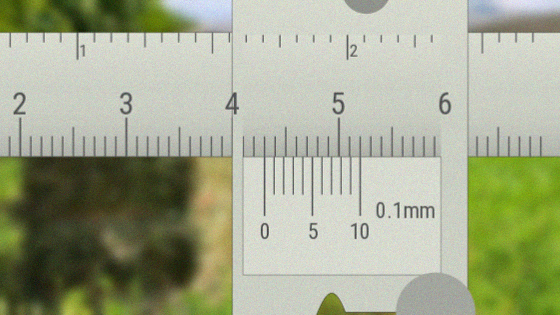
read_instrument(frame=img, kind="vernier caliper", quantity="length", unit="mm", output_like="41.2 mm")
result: 43.0 mm
